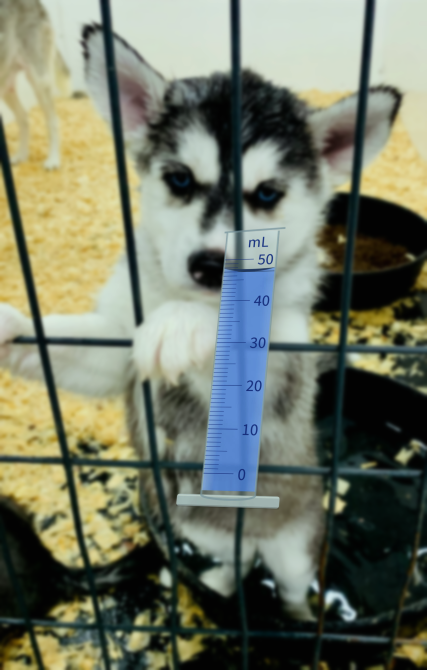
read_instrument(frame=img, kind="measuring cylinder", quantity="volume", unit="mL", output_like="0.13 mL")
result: 47 mL
